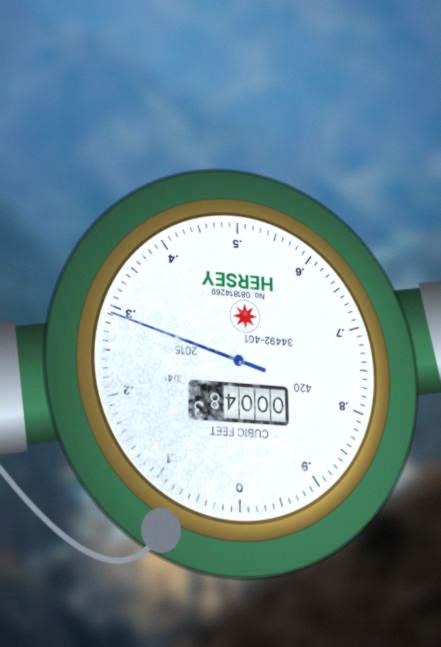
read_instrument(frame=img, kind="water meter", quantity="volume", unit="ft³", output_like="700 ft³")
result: 483.29 ft³
